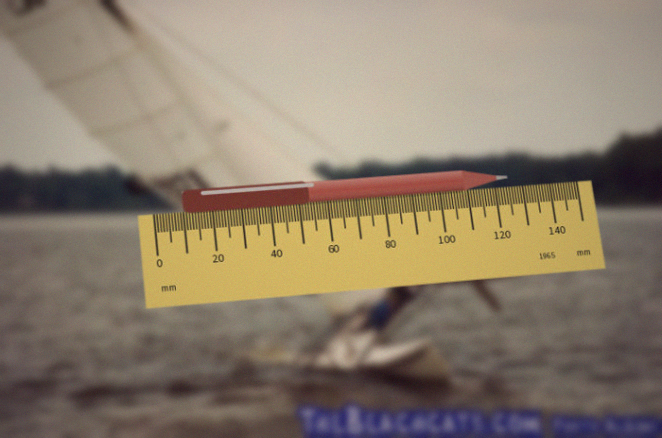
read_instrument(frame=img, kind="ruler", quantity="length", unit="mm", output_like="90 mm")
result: 115 mm
